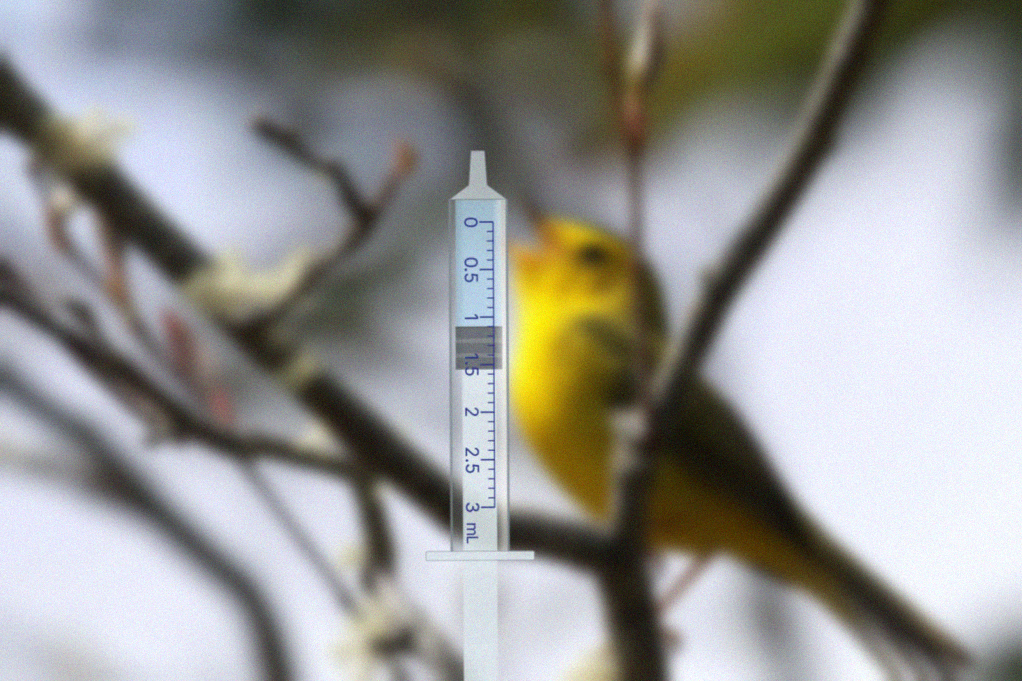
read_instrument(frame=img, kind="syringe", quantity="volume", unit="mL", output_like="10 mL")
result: 1.1 mL
